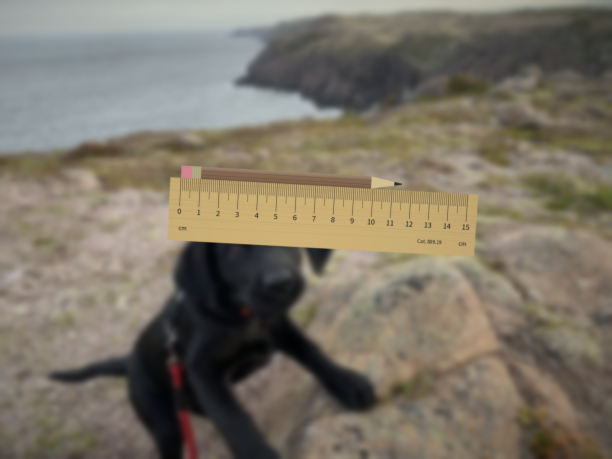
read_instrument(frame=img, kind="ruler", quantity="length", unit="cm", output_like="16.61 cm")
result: 11.5 cm
